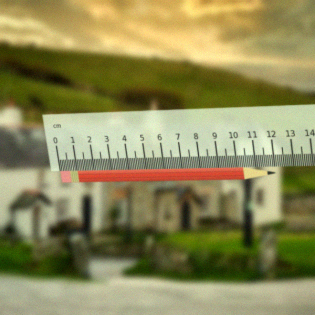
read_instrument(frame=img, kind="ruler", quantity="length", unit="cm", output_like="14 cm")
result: 12 cm
